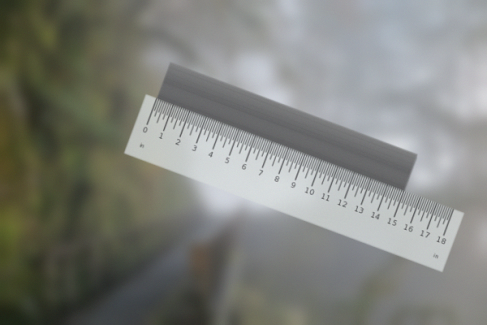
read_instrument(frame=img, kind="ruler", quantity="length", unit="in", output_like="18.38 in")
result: 15 in
